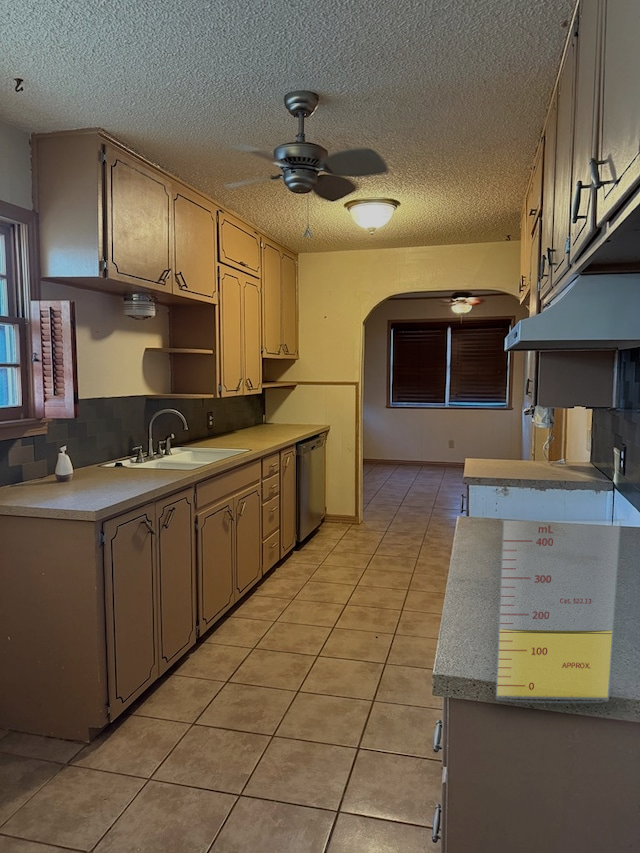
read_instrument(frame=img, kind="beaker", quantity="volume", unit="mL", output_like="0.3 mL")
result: 150 mL
